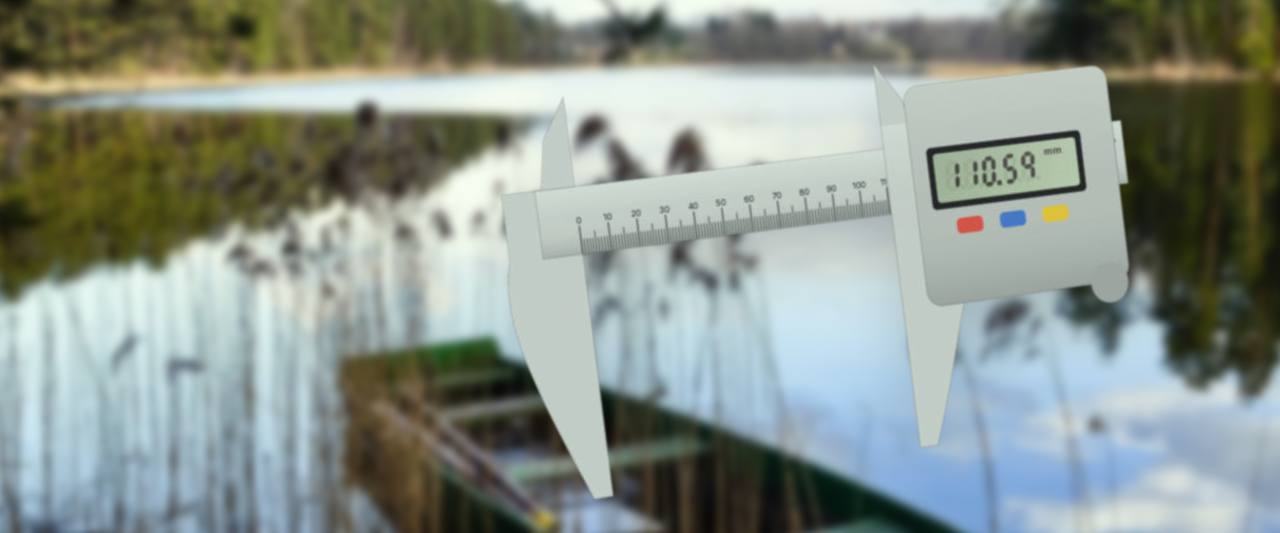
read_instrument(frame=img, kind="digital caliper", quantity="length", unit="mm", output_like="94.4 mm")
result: 110.59 mm
